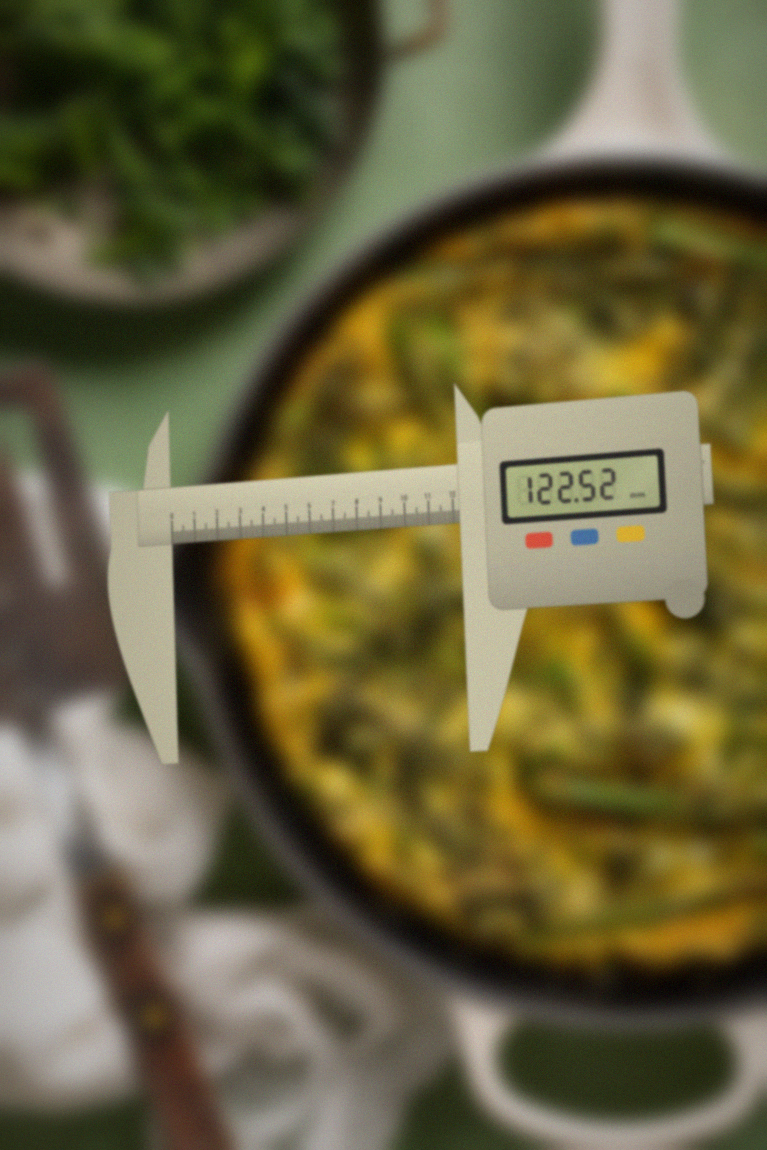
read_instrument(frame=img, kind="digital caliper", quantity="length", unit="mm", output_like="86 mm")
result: 122.52 mm
